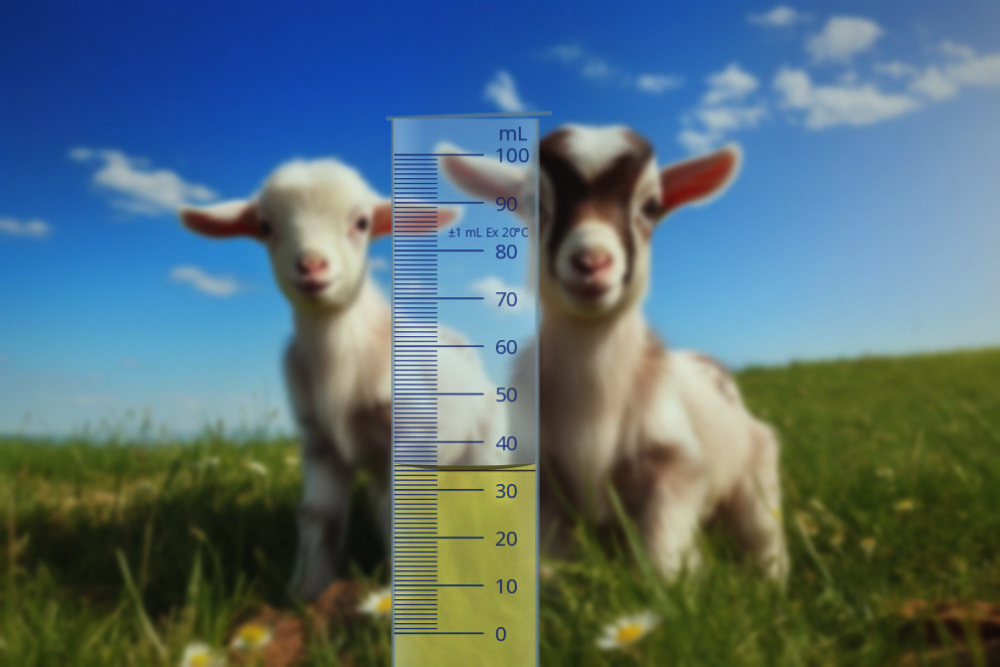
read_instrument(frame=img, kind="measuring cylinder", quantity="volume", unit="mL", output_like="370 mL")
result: 34 mL
